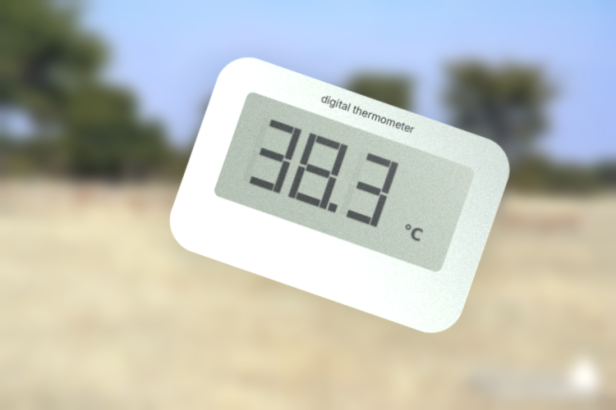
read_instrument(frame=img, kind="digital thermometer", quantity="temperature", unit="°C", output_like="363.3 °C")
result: 38.3 °C
